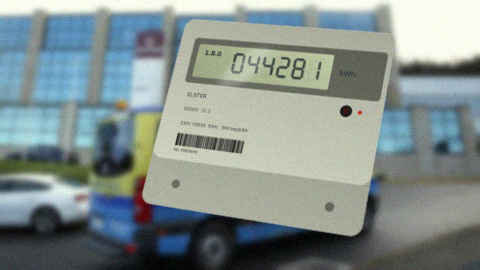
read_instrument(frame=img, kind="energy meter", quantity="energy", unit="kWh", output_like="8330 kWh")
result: 44281 kWh
